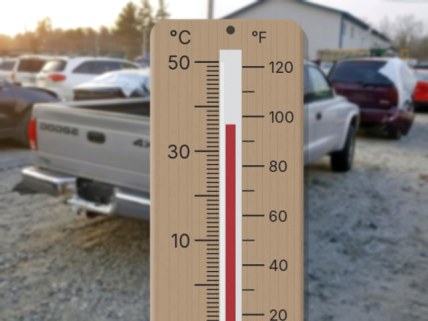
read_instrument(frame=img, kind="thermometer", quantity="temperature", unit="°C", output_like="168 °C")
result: 36 °C
